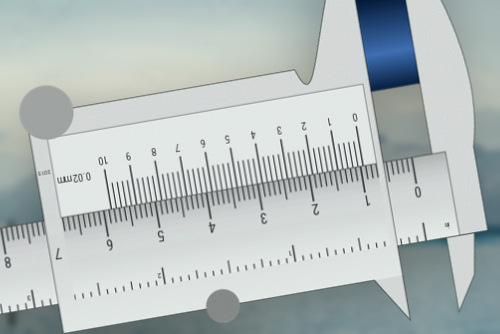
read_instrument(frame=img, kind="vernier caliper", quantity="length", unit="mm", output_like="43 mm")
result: 9.5 mm
